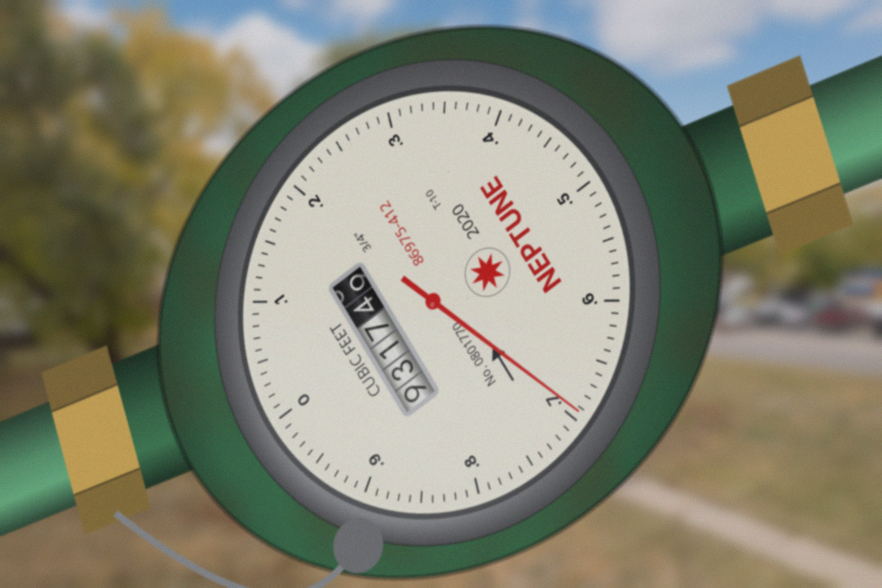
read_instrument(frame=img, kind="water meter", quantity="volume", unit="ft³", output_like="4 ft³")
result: 931748.69 ft³
